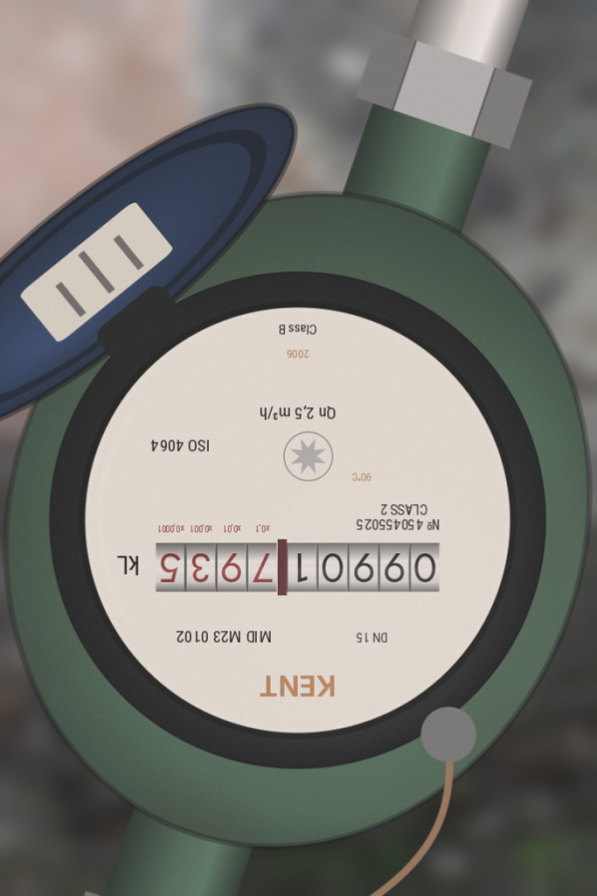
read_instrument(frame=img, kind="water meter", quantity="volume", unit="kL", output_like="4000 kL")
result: 9901.7935 kL
